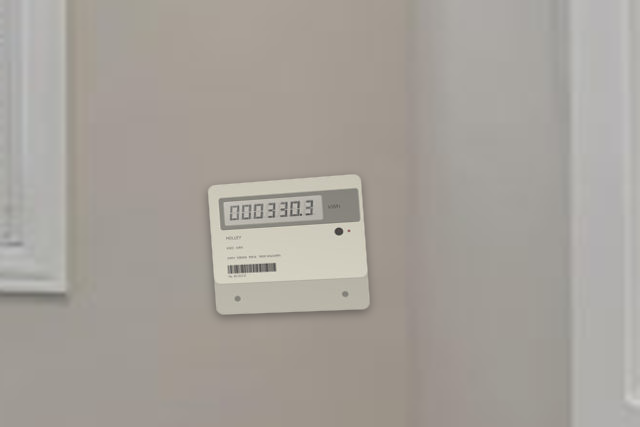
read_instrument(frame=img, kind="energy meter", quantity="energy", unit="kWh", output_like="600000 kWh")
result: 330.3 kWh
